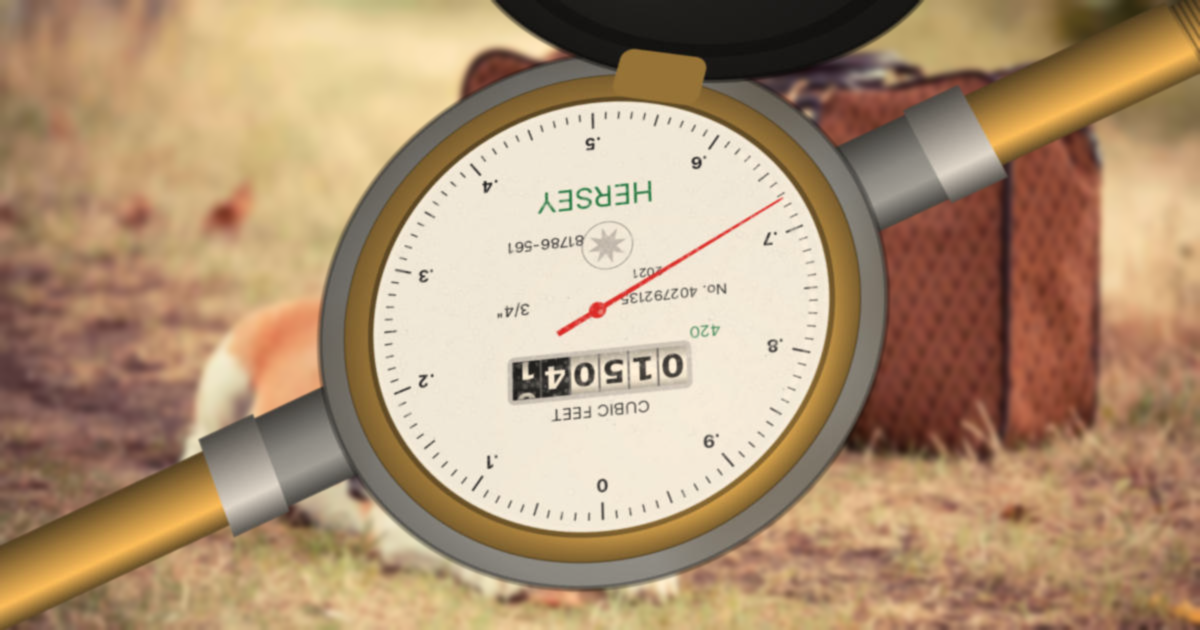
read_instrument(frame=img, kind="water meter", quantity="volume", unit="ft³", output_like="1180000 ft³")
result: 15040.67 ft³
